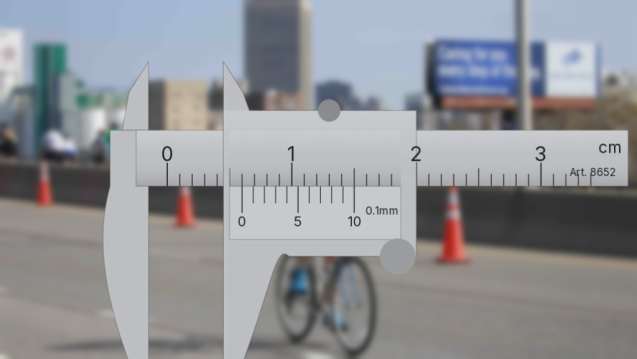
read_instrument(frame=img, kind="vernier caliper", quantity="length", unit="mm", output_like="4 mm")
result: 6.0 mm
